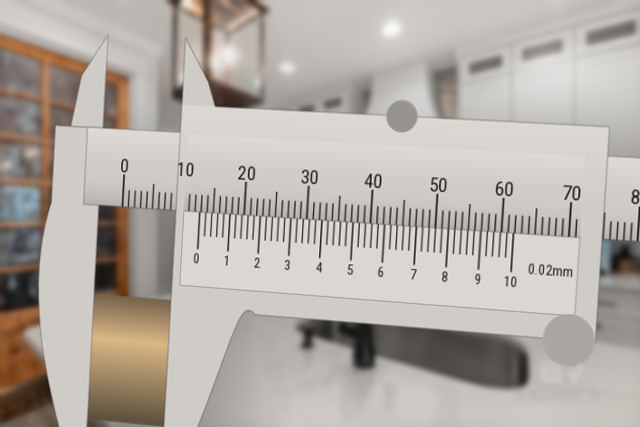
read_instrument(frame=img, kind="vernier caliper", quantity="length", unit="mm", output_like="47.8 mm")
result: 12.8 mm
